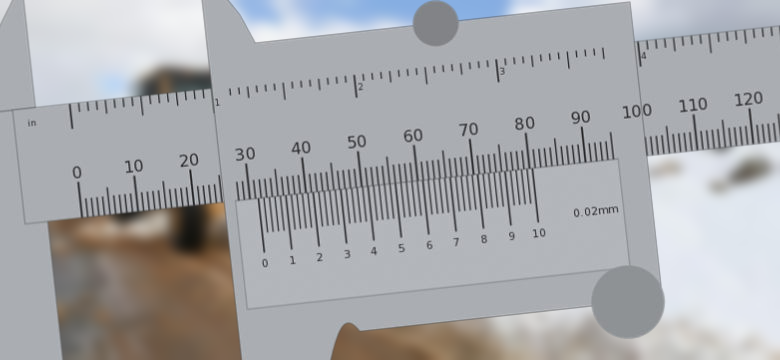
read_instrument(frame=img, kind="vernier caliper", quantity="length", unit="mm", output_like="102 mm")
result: 31.5 mm
